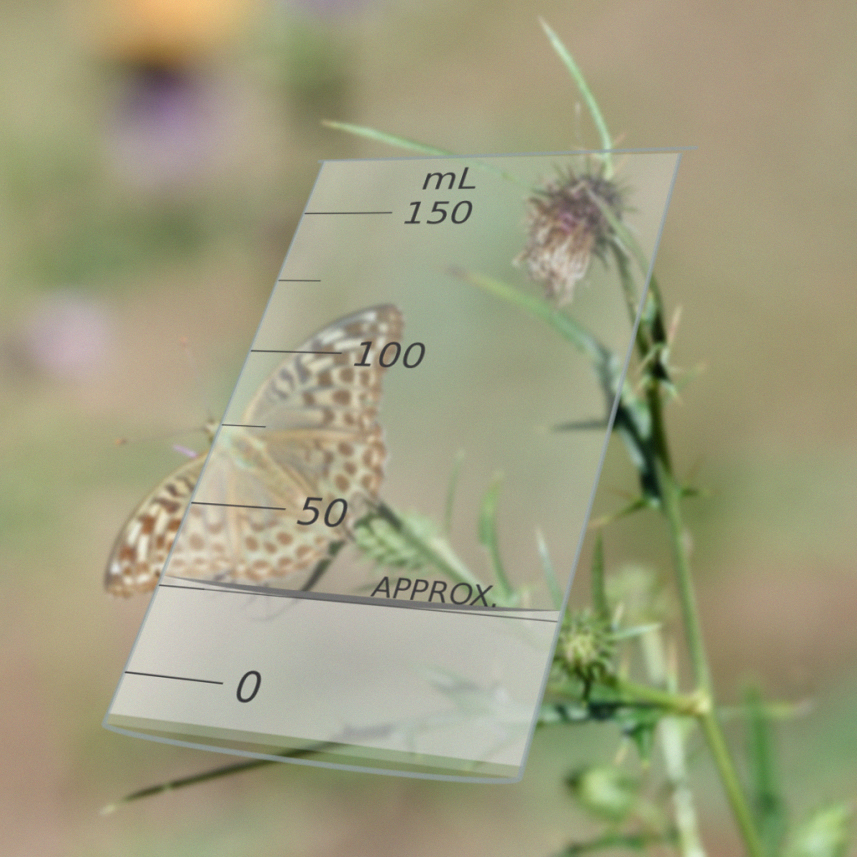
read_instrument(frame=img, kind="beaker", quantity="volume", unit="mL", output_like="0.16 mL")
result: 25 mL
